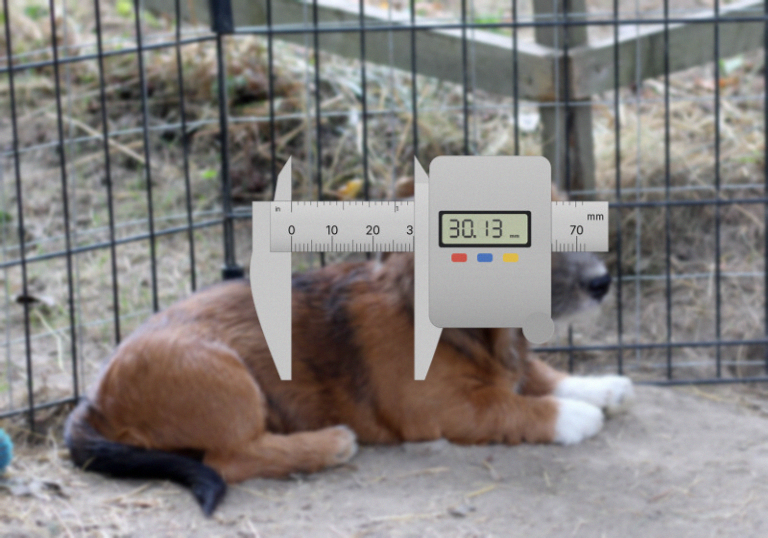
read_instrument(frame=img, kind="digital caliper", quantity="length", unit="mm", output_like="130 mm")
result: 30.13 mm
